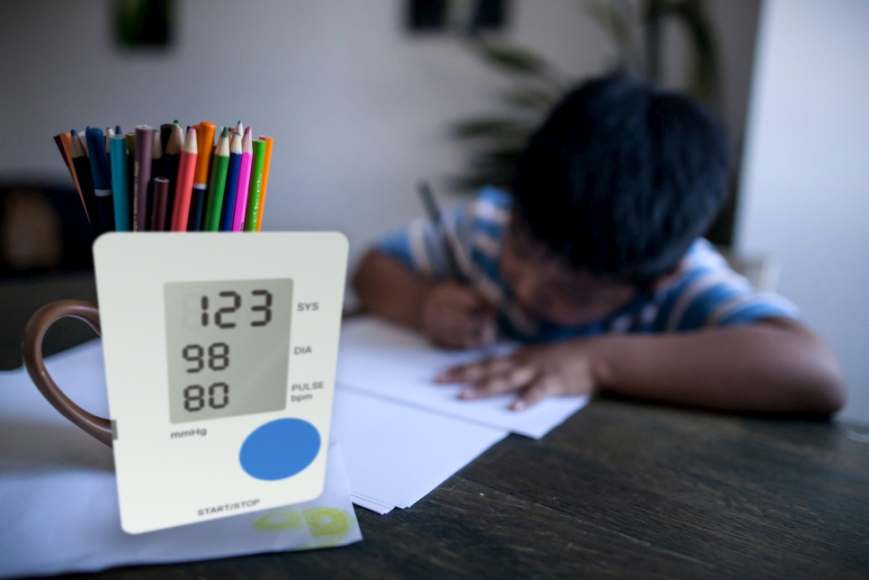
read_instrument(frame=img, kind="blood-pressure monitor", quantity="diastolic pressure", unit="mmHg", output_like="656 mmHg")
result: 98 mmHg
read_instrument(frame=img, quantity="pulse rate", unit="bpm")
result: 80 bpm
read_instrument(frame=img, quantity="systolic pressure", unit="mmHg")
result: 123 mmHg
